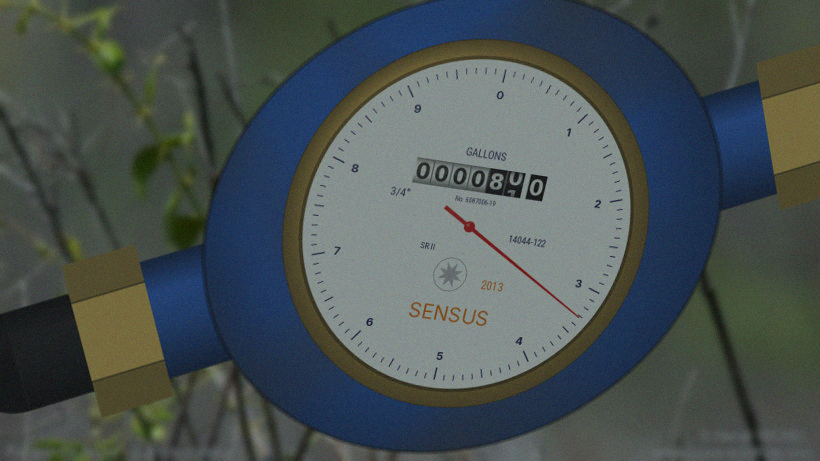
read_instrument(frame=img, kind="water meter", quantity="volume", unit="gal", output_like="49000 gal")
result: 803.3 gal
